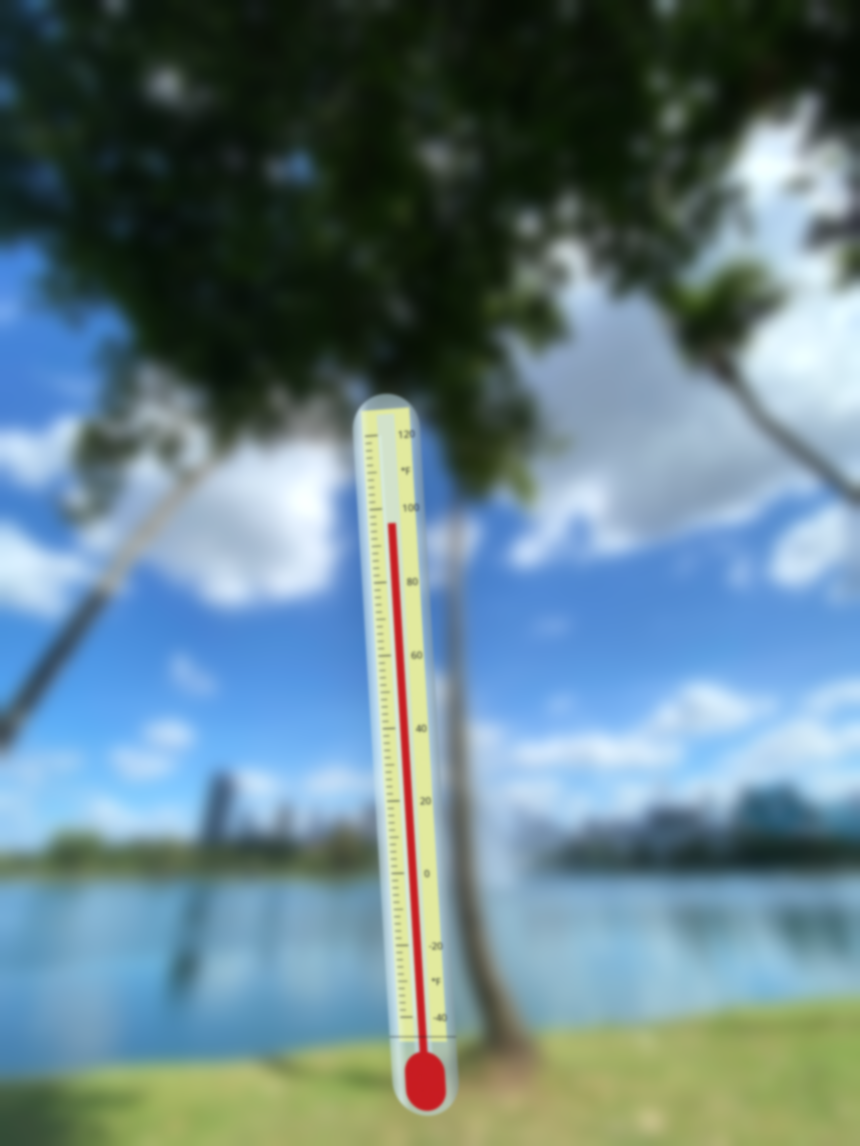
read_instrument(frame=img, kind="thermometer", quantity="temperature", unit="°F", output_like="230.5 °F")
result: 96 °F
